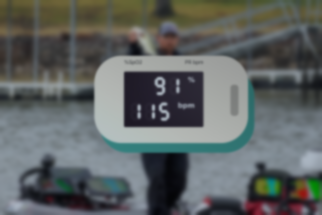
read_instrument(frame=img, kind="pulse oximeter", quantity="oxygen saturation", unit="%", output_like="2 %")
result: 91 %
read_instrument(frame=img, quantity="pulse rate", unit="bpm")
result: 115 bpm
